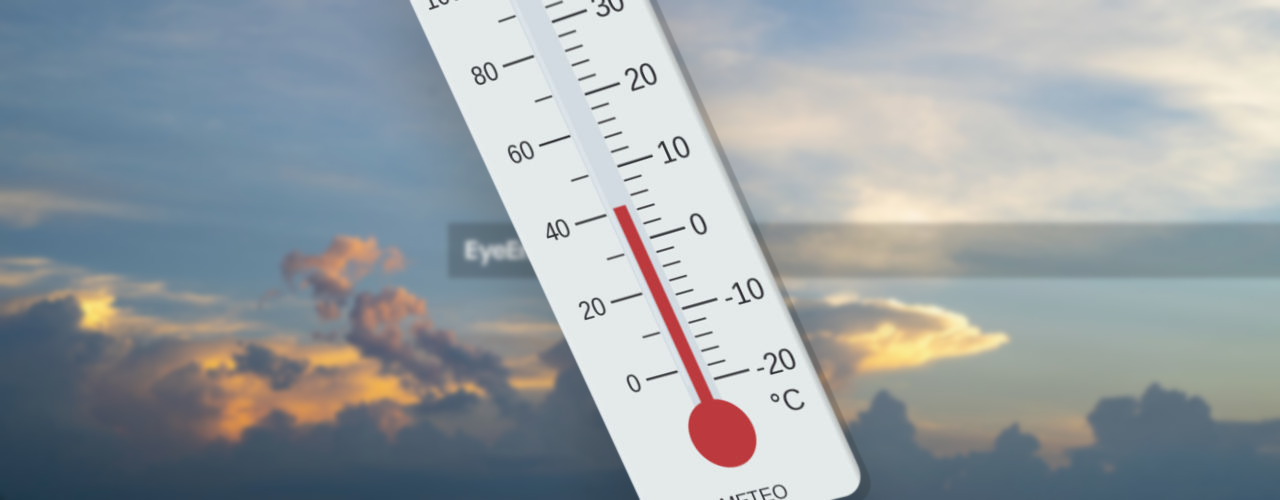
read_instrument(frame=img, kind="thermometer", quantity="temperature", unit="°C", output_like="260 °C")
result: 5 °C
